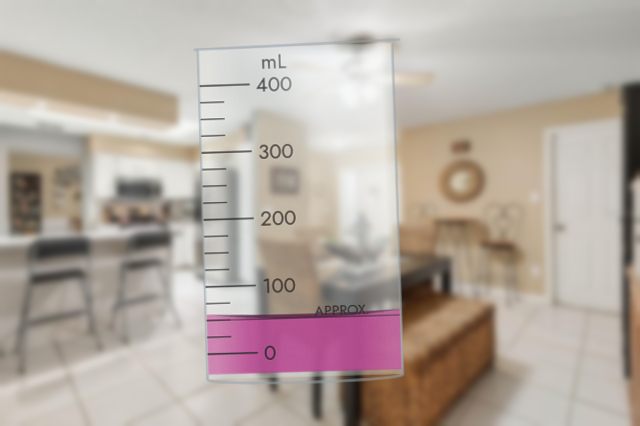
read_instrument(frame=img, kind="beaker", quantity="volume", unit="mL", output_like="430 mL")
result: 50 mL
